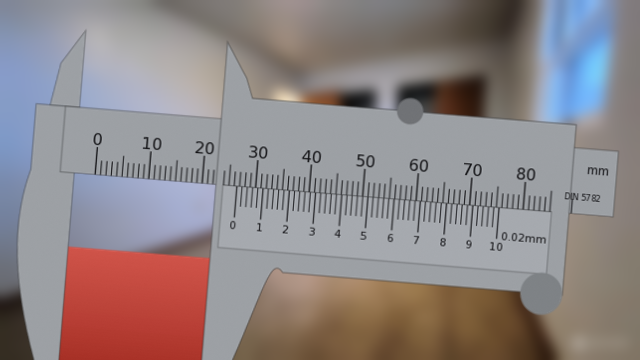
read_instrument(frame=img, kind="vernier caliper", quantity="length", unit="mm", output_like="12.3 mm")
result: 26.5 mm
